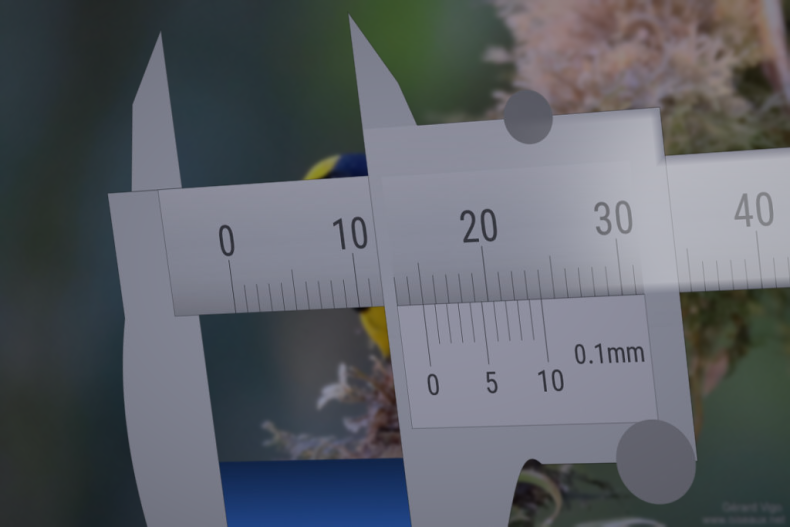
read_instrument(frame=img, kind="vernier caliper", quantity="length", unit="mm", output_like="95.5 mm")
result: 15.0 mm
